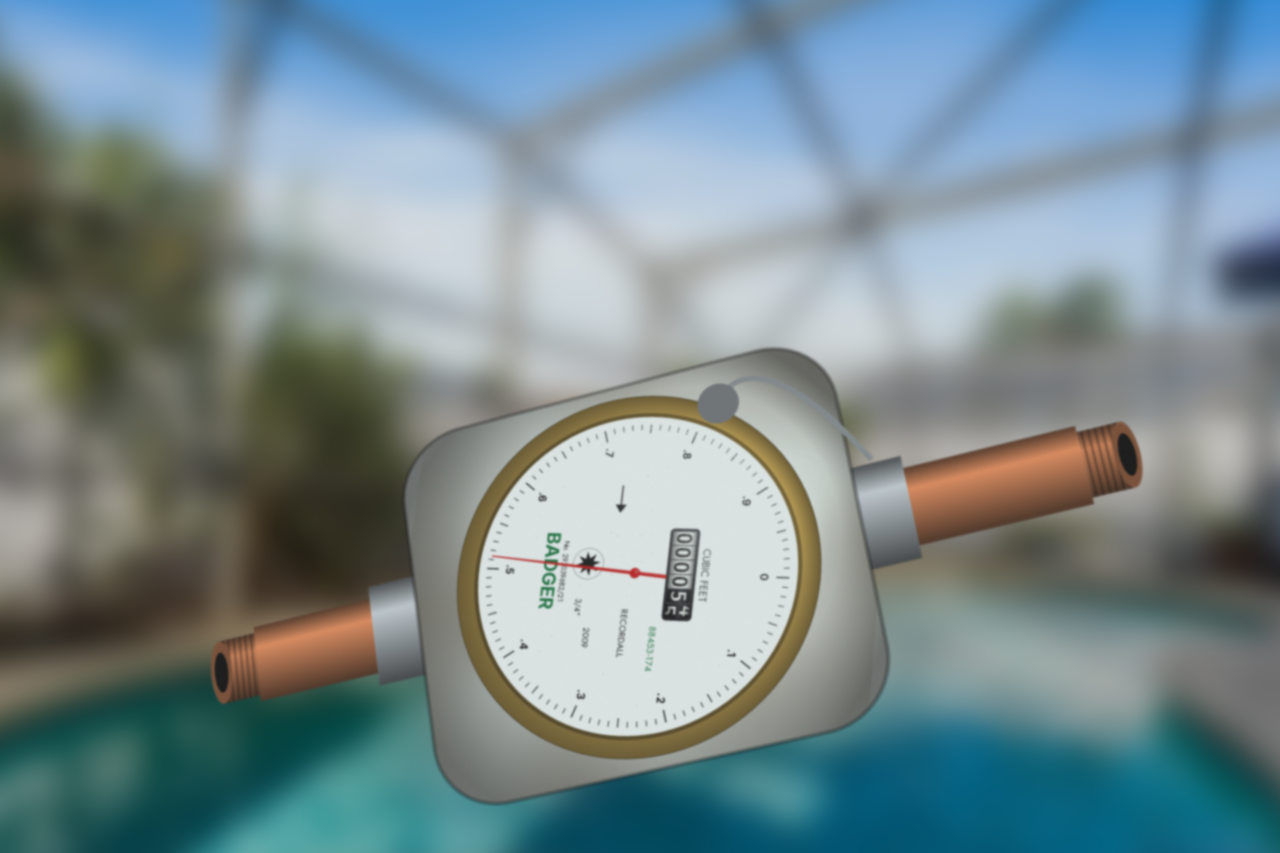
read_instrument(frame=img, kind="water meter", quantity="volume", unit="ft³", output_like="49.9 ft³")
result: 54.51 ft³
